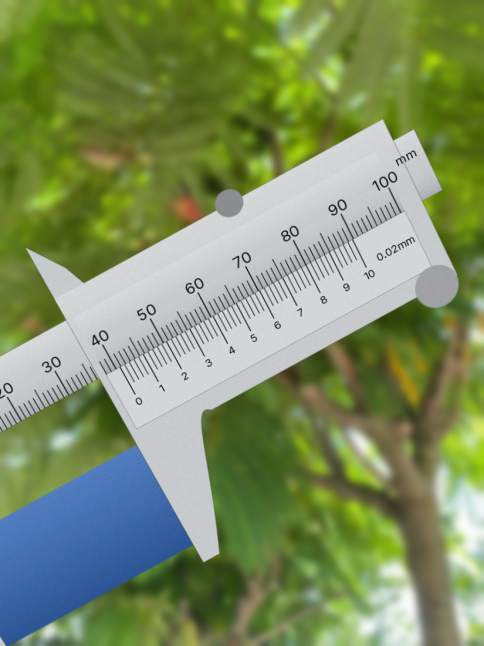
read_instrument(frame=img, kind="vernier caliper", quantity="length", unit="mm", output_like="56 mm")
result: 40.8 mm
